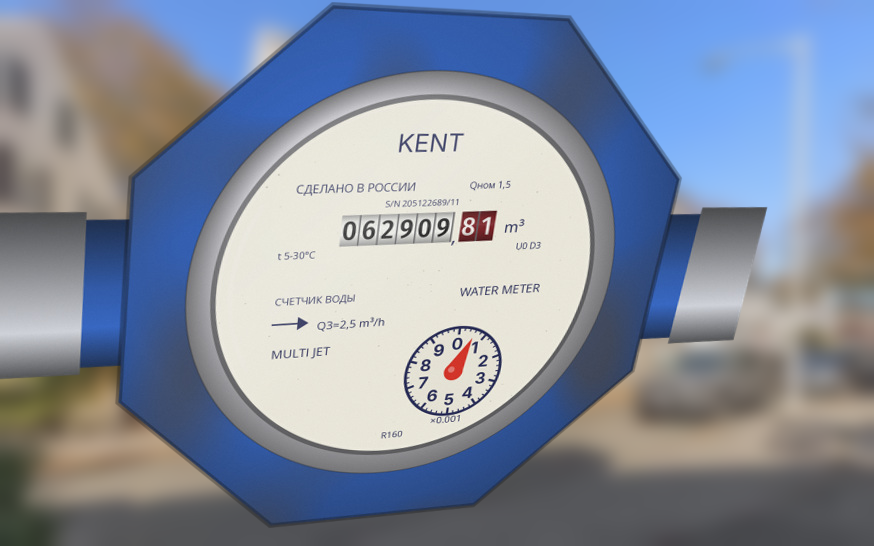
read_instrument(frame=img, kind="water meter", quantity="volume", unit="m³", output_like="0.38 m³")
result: 62909.810 m³
